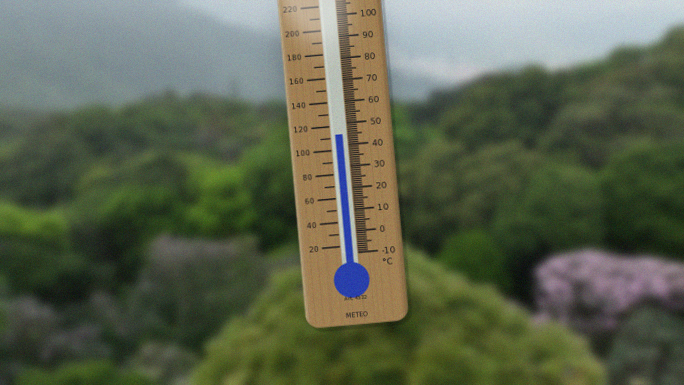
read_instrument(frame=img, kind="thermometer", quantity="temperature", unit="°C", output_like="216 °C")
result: 45 °C
